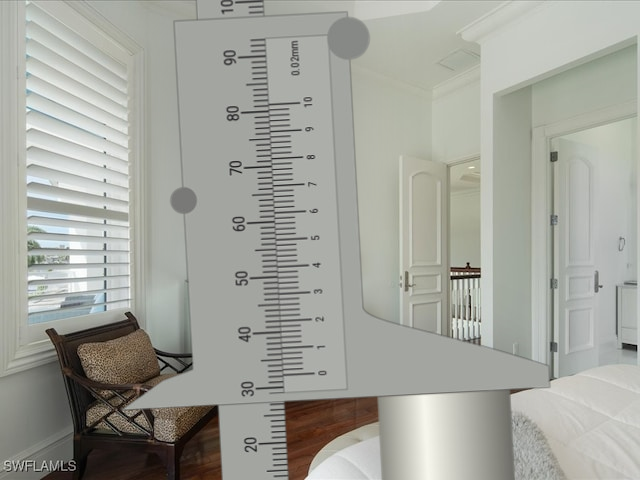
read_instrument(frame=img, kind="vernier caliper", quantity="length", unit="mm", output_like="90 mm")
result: 32.2 mm
